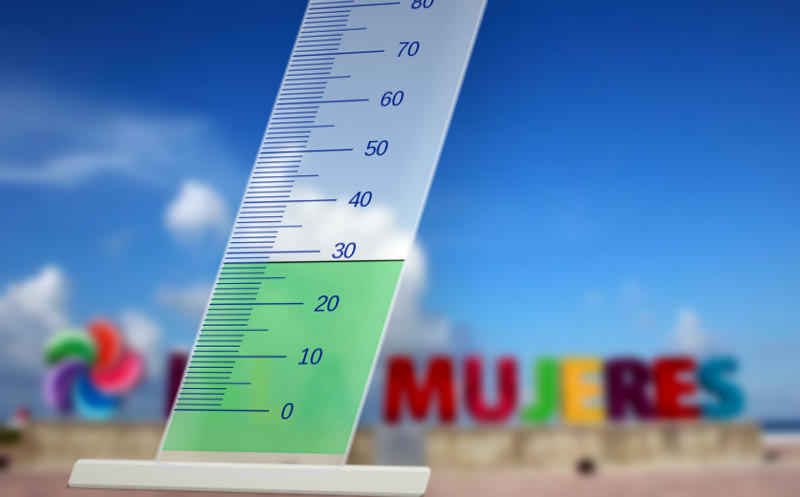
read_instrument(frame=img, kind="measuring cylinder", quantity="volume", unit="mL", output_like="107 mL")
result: 28 mL
